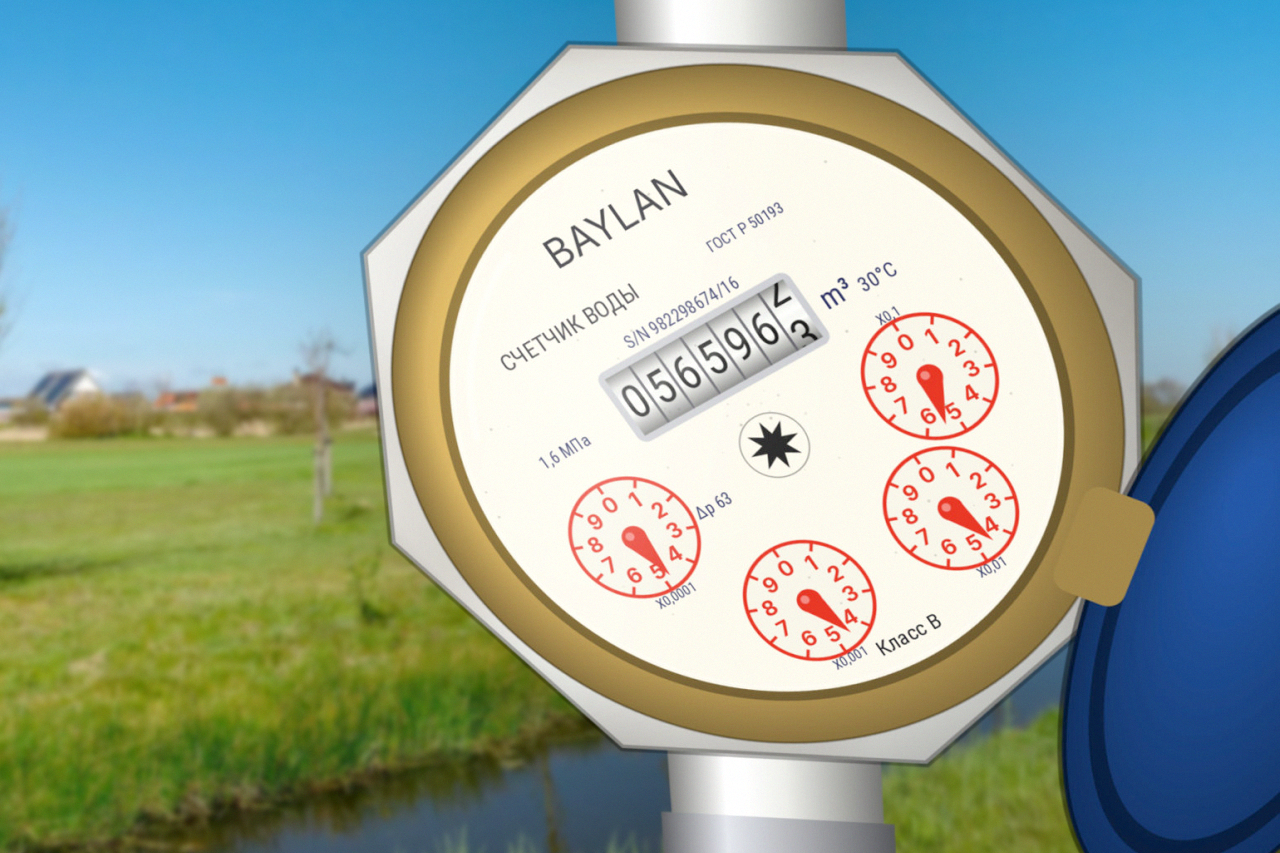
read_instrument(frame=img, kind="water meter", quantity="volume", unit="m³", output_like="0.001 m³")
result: 565962.5444 m³
